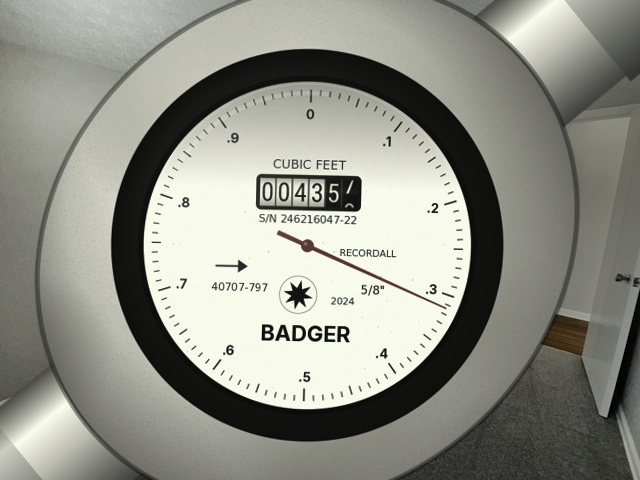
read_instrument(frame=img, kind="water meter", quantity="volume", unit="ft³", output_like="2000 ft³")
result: 4357.31 ft³
